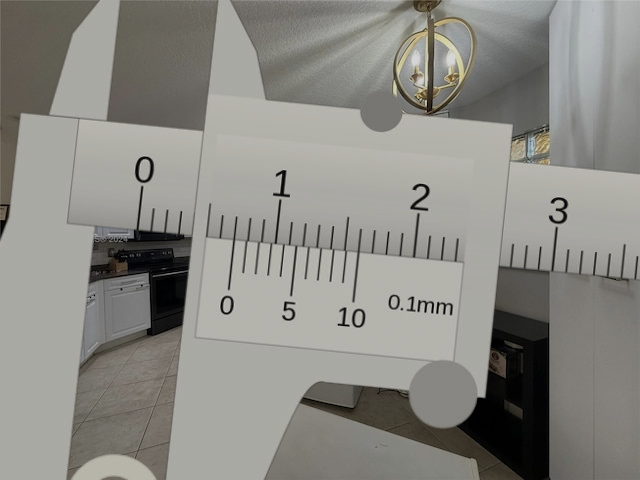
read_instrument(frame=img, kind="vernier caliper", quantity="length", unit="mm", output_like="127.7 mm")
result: 7.0 mm
